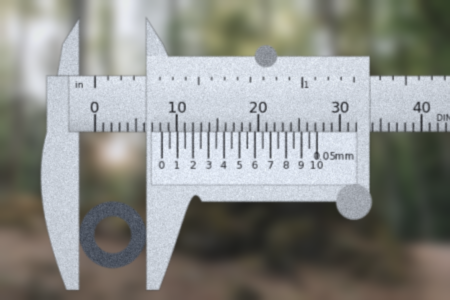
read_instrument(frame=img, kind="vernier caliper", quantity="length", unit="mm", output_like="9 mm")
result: 8.2 mm
